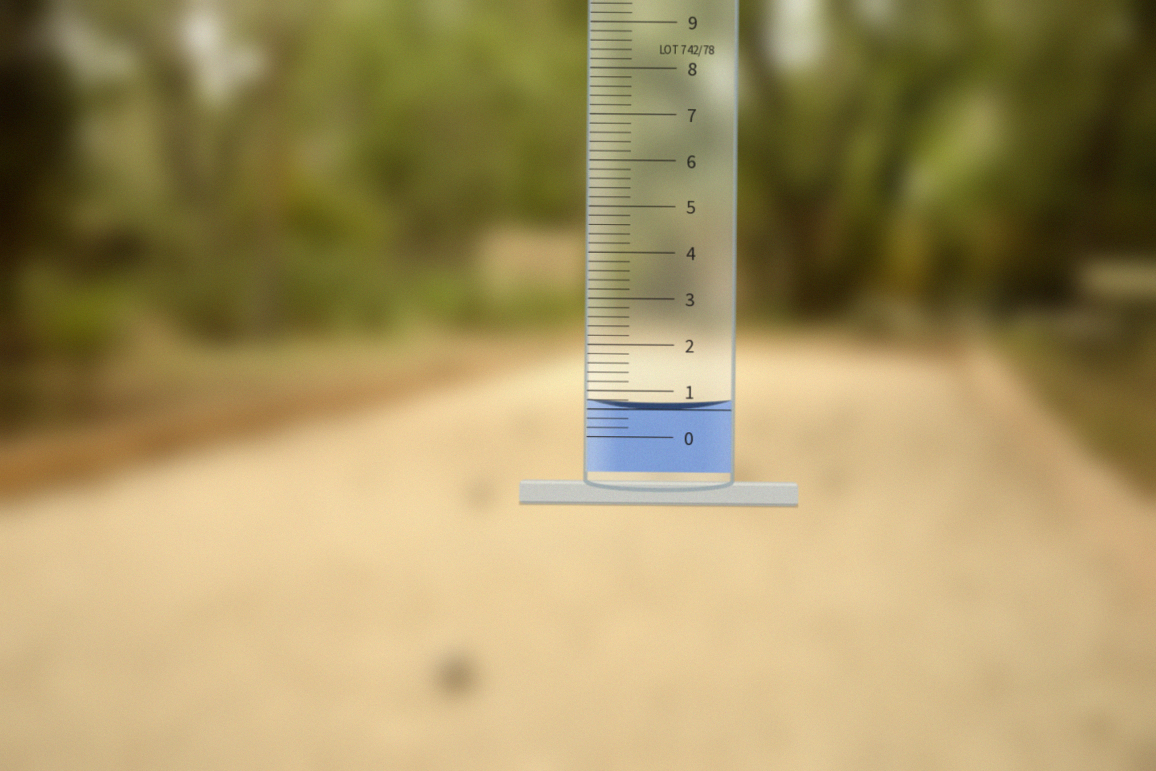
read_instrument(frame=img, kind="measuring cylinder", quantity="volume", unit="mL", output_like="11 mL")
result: 0.6 mL
